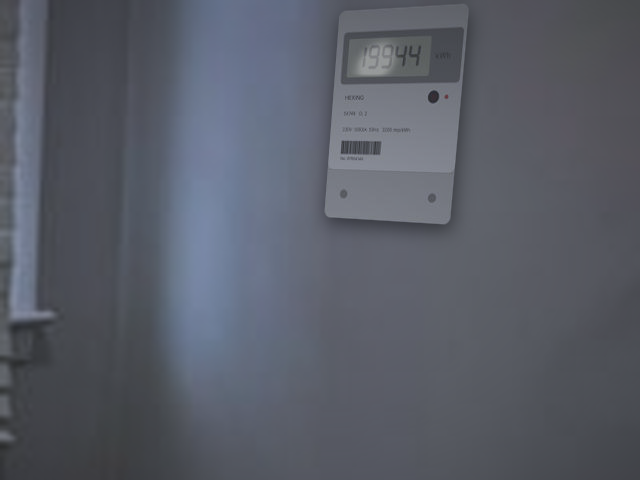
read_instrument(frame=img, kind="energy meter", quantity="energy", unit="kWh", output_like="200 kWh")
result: 19944 kWh
